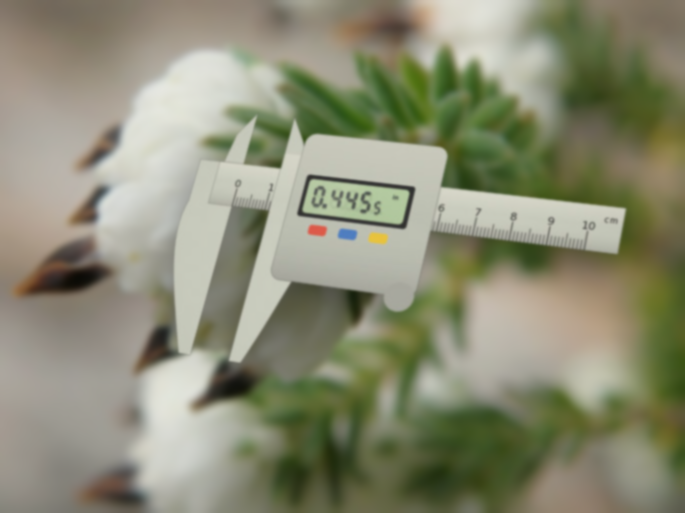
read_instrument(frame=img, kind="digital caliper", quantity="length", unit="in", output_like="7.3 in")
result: 0.4455 in
